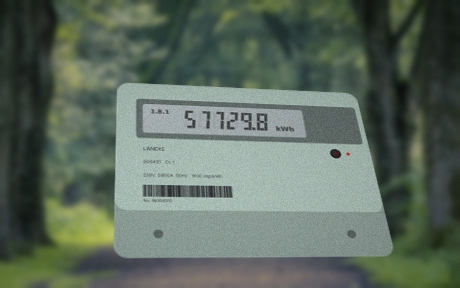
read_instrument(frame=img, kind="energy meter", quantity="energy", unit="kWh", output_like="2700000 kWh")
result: 57729.8 kWh
